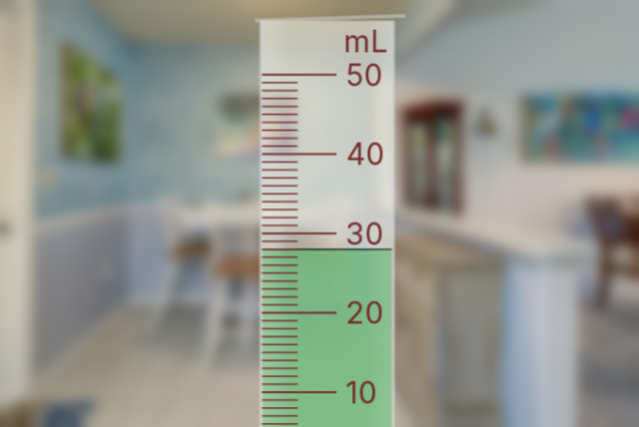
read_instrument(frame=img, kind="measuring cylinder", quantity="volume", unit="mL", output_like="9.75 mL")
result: 28 mL
